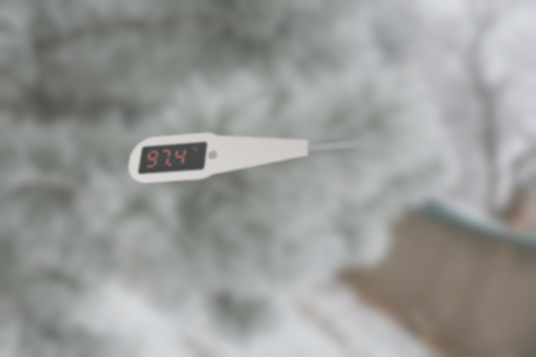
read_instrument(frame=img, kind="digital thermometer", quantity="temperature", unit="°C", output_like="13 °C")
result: 97.4 °C
